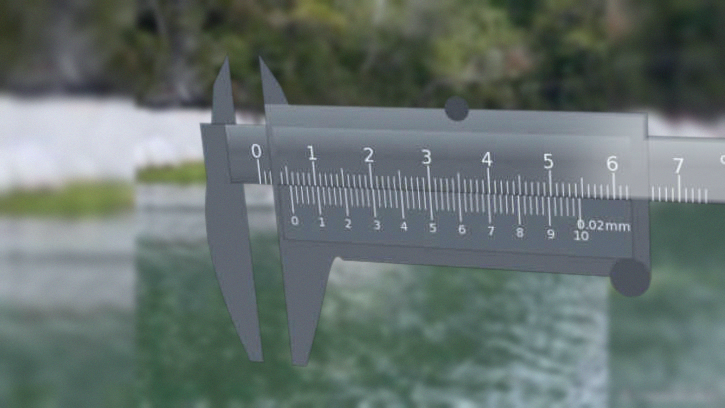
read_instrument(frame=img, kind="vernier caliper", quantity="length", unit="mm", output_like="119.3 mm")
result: 5.5 mm
